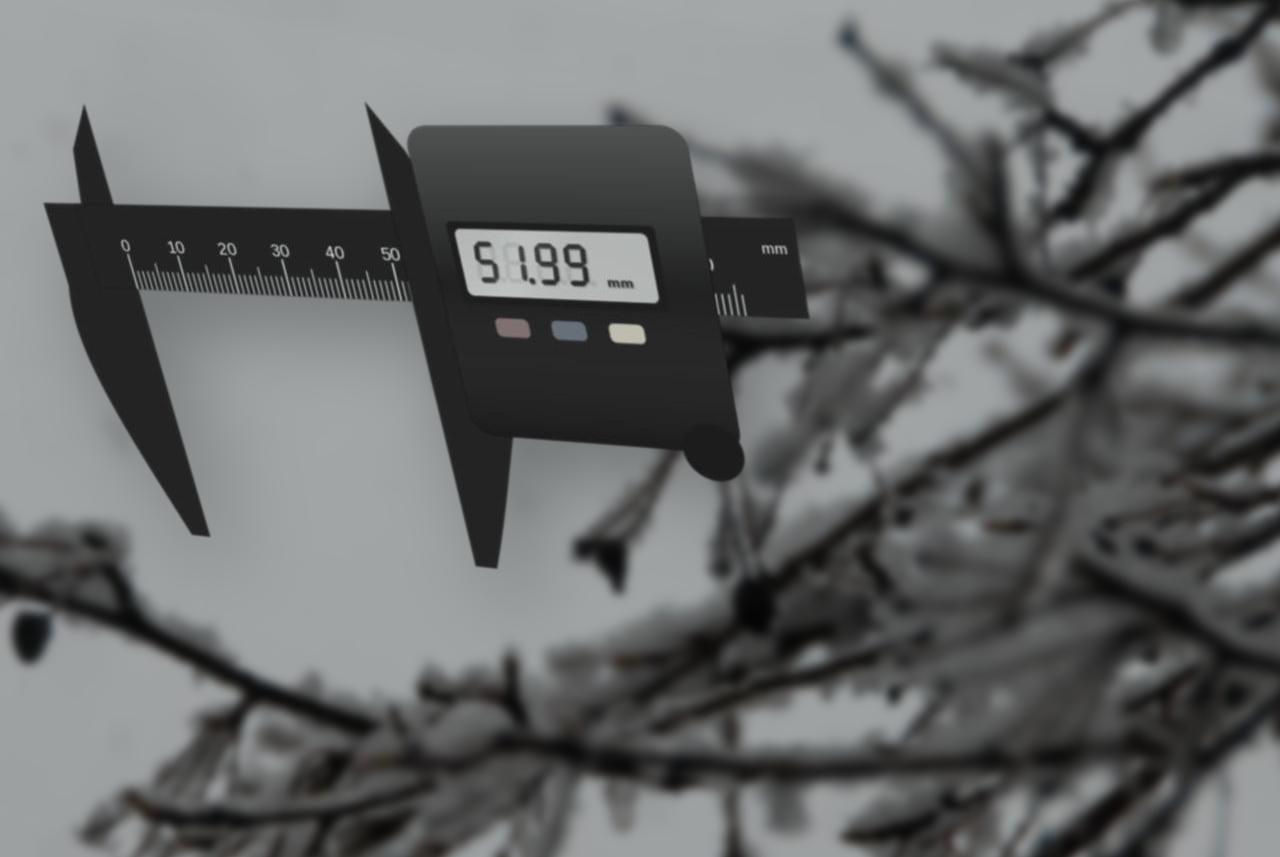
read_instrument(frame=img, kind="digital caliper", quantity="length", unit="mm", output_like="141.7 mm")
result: 51.99 mm
